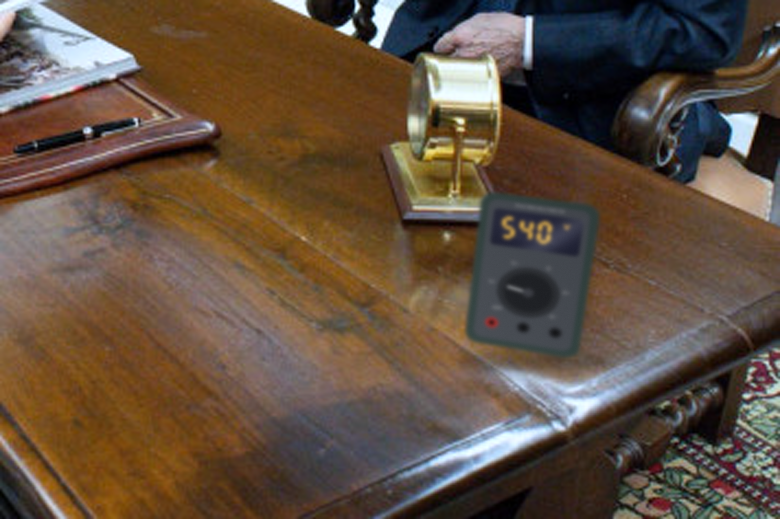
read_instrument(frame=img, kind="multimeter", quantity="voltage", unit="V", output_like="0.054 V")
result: 540 V
